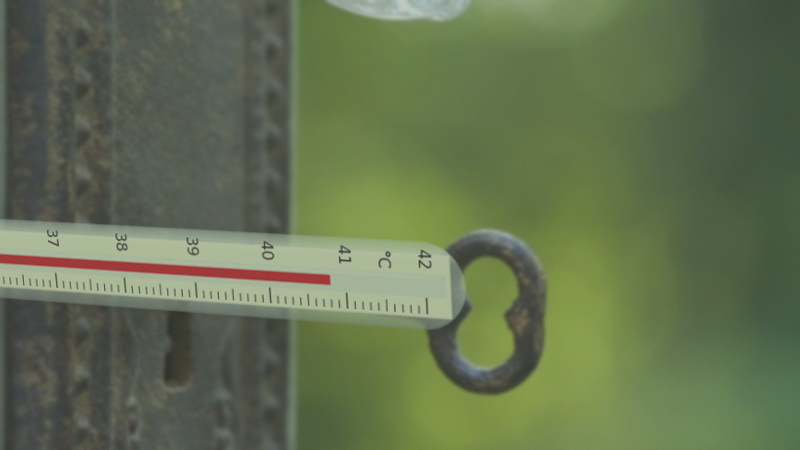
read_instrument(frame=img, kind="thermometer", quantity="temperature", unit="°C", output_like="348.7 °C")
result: 40.8 °C
